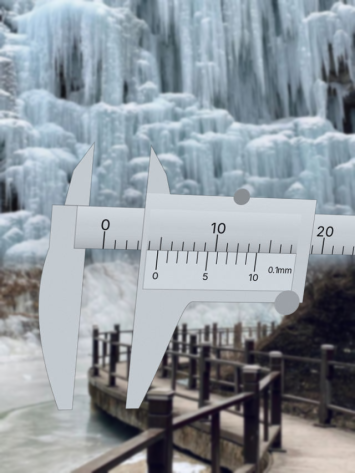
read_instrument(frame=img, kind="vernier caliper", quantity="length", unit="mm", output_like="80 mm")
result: 4.8 mm
